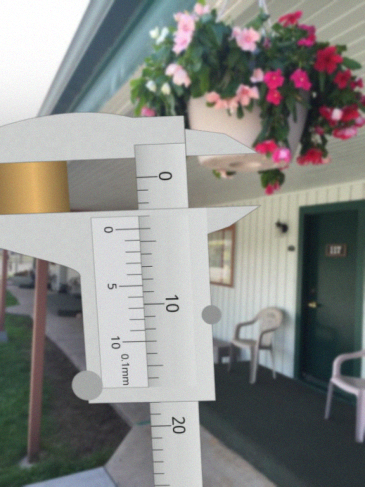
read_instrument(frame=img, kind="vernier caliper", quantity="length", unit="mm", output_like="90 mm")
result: 4.0 mm
